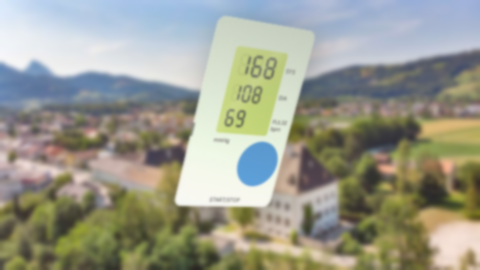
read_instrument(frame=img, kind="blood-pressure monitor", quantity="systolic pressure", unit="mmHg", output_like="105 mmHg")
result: 168 mmHg
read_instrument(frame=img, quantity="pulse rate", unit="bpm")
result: 69 bpm
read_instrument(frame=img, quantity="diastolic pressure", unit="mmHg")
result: 108 mmHg
